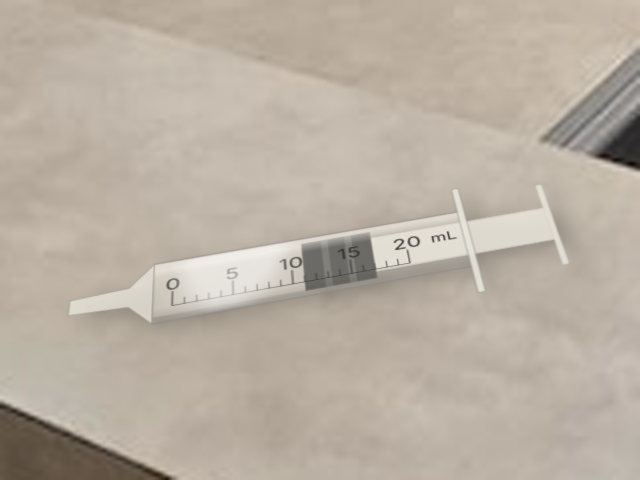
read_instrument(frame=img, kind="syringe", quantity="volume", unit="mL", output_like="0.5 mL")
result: 11 mL
